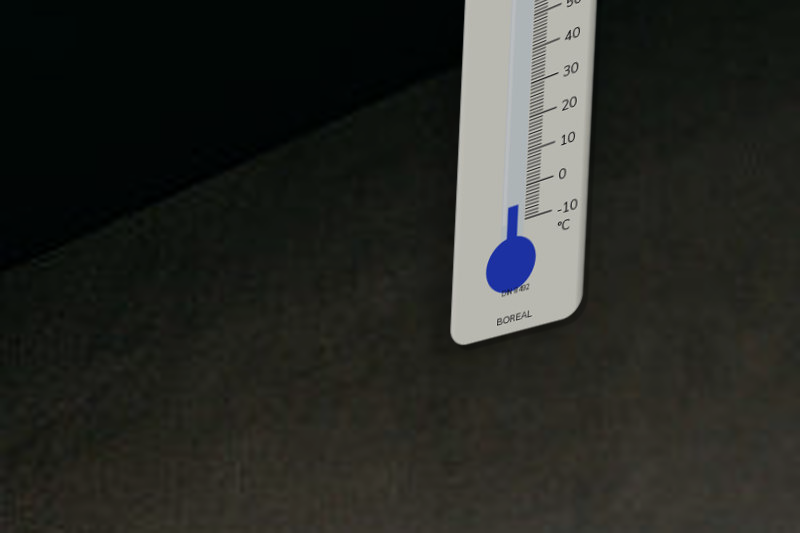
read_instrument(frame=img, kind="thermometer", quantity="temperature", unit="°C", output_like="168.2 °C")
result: -5 °C
